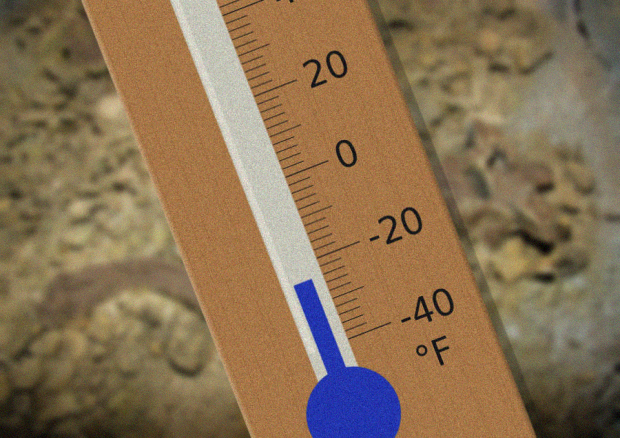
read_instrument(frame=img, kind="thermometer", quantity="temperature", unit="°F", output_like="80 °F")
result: -24 °F
